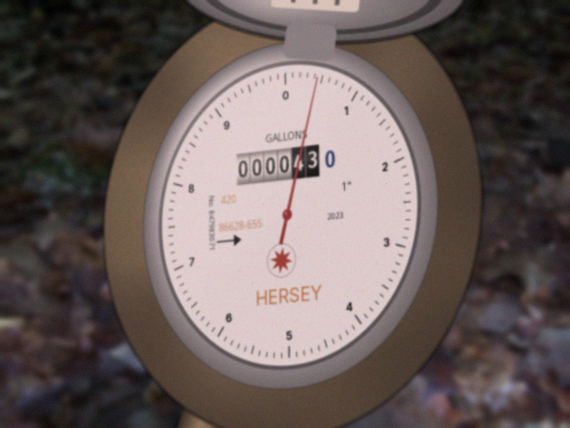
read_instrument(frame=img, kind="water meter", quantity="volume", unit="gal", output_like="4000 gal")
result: 430.4 gal
